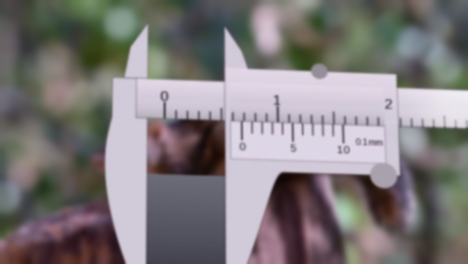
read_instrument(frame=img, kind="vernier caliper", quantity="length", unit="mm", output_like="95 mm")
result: 6.8 mm
